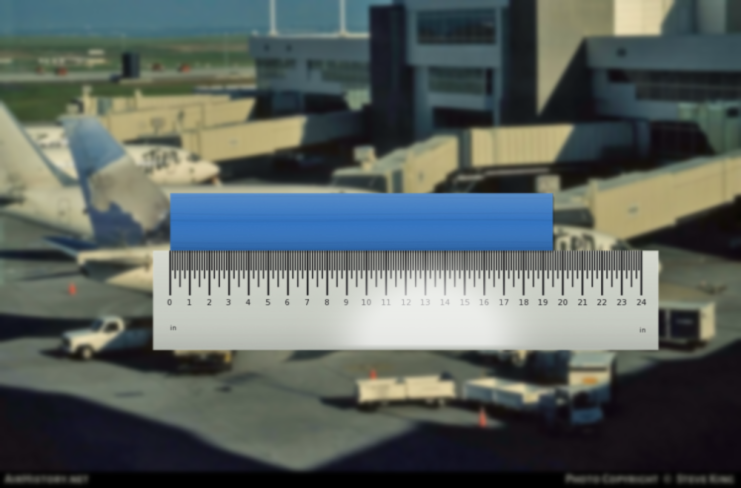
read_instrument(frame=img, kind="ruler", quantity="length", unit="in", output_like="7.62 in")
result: 19.5 in
